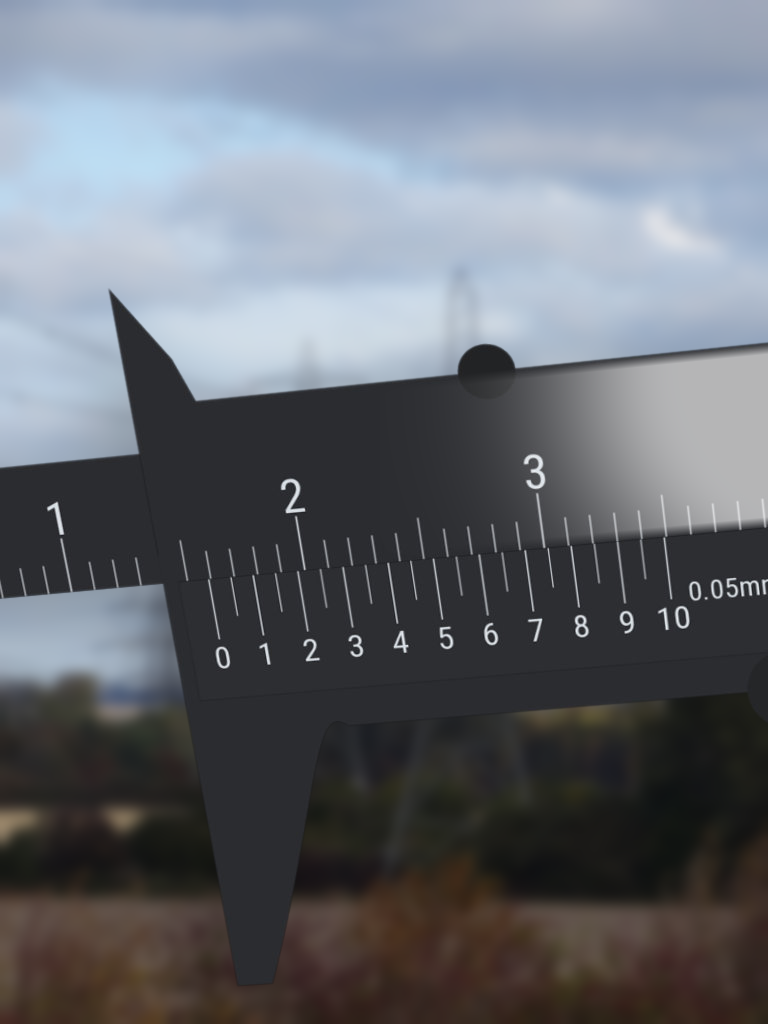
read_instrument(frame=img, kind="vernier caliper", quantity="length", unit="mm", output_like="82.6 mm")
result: 15.9 mm
